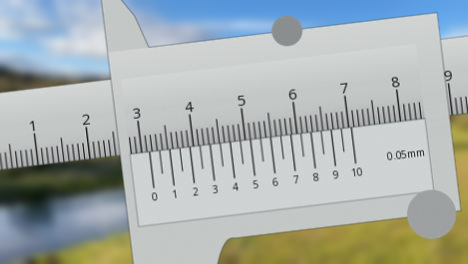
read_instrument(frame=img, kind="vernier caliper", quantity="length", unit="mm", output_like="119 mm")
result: 31.5 mm
